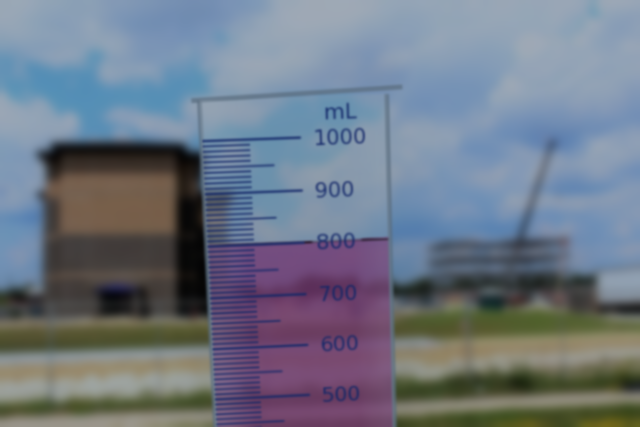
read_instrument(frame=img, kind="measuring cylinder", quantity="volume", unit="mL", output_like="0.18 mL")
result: 800 mL
